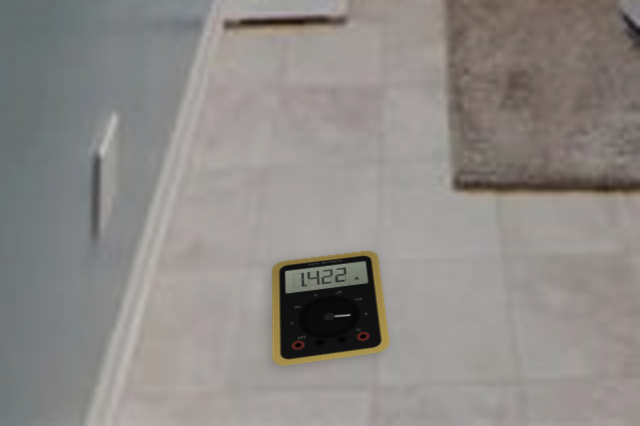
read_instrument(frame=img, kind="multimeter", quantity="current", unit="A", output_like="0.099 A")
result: 1.422 A
